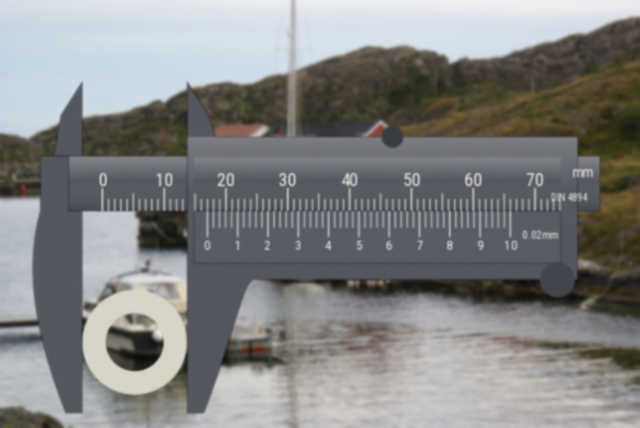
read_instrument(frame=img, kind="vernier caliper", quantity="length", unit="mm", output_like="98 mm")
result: 17.0 mm
